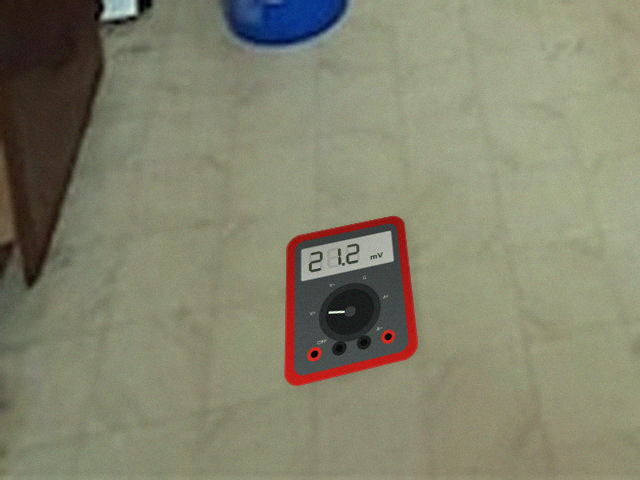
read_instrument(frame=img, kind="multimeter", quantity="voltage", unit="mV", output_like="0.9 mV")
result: 21.2 mV
